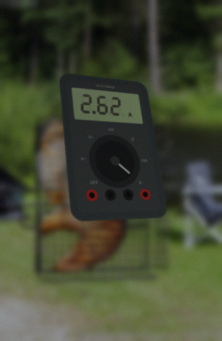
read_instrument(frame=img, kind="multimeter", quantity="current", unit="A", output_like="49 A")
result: 2.62 A
